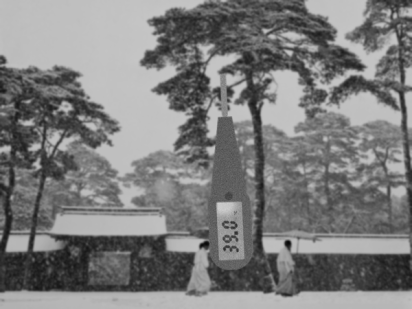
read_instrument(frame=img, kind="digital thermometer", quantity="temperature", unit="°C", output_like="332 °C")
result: 39.0 °C
